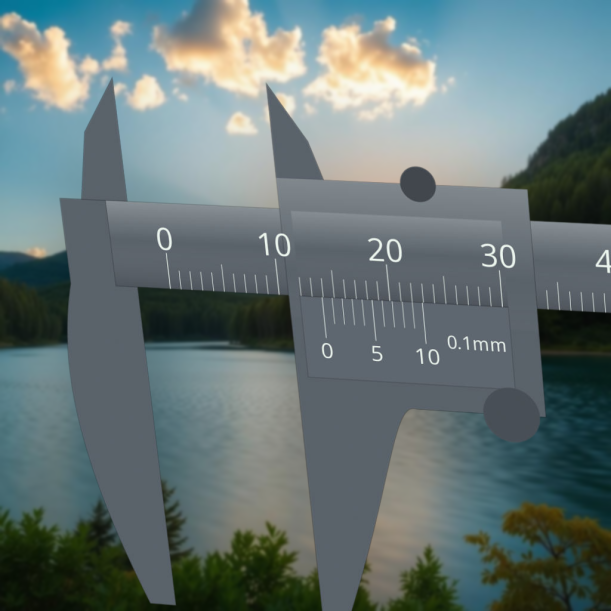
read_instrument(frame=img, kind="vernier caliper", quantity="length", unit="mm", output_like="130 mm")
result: 13.9 mm
